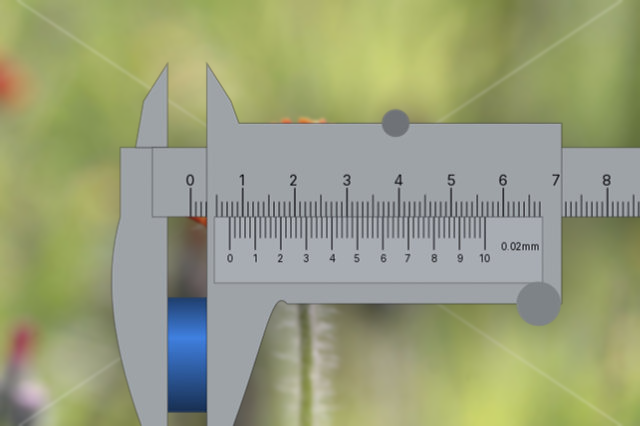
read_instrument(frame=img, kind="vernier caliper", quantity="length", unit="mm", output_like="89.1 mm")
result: 7.5 mm
